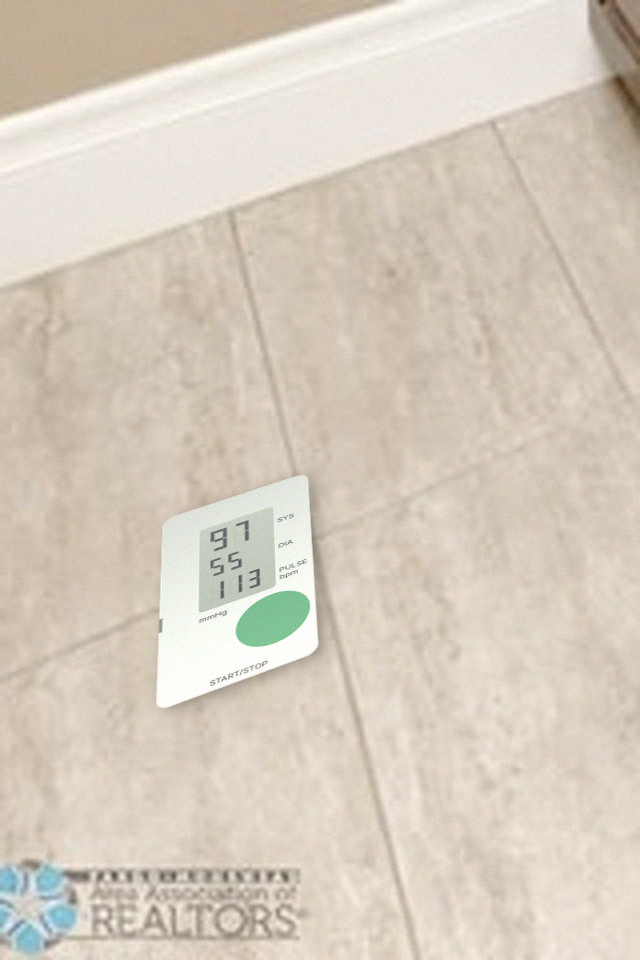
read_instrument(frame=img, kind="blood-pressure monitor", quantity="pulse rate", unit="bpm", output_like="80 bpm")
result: 113 bpm
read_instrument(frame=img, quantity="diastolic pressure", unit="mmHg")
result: 55 mmHg
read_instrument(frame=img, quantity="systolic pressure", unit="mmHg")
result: 97 mmHg
